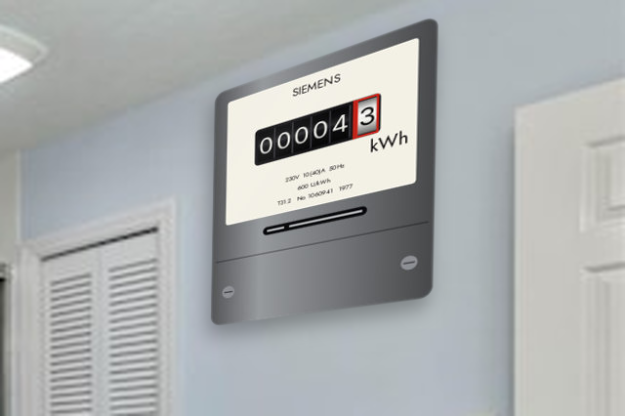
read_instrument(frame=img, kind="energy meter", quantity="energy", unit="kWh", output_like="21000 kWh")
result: 4.3 kWh
